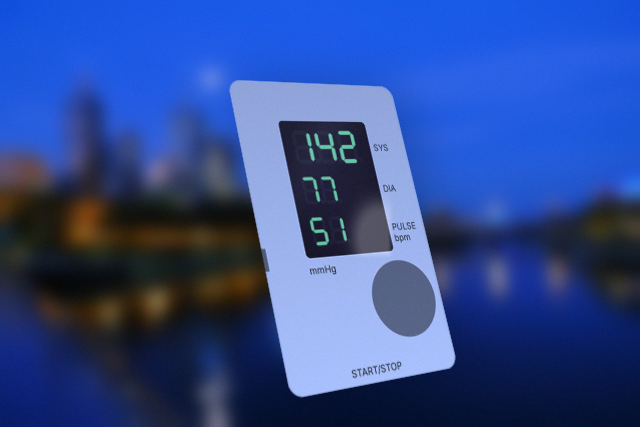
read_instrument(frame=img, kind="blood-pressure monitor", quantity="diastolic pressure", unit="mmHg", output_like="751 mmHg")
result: 77 mmHg
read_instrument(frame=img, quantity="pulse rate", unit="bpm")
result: 51 bpm
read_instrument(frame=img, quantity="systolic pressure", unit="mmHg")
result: 142 mmHg
